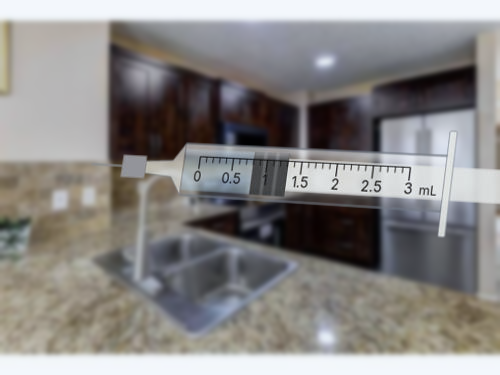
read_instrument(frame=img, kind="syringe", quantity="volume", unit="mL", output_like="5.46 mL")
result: 0.8 mL
